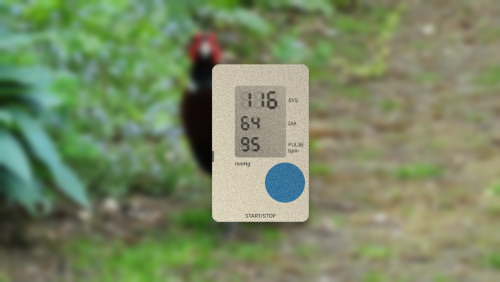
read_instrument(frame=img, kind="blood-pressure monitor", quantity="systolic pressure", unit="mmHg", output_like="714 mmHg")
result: 116 mmHg
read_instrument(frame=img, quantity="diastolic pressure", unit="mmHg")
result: 64 mmHg
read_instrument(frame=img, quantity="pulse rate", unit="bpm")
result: 95 bpm
